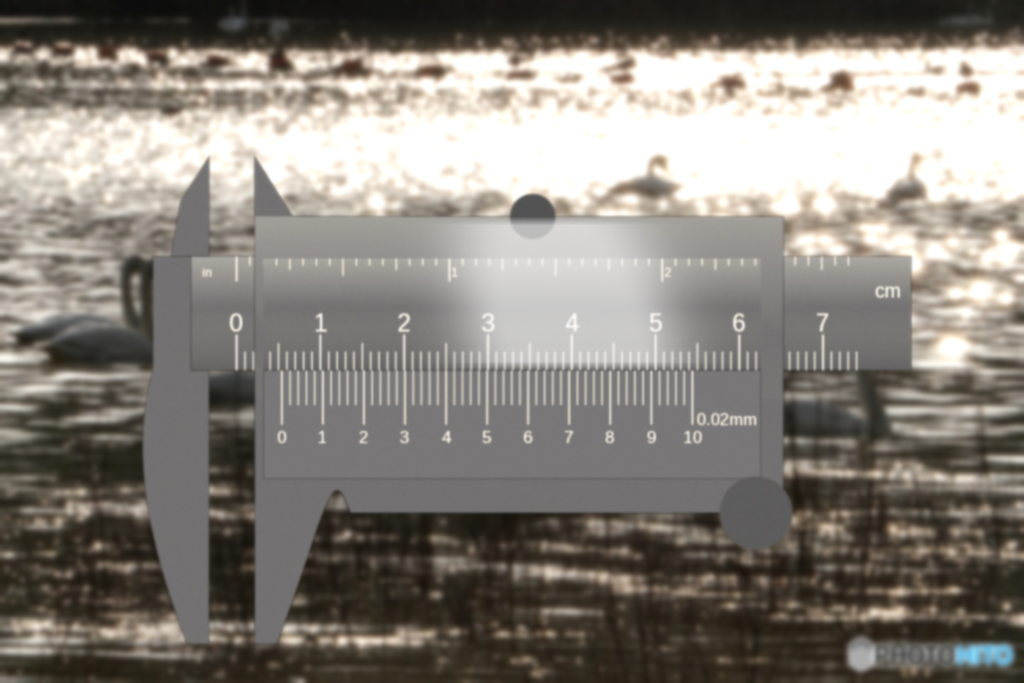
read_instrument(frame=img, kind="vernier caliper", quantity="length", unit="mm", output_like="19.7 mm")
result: 5.4 mm
